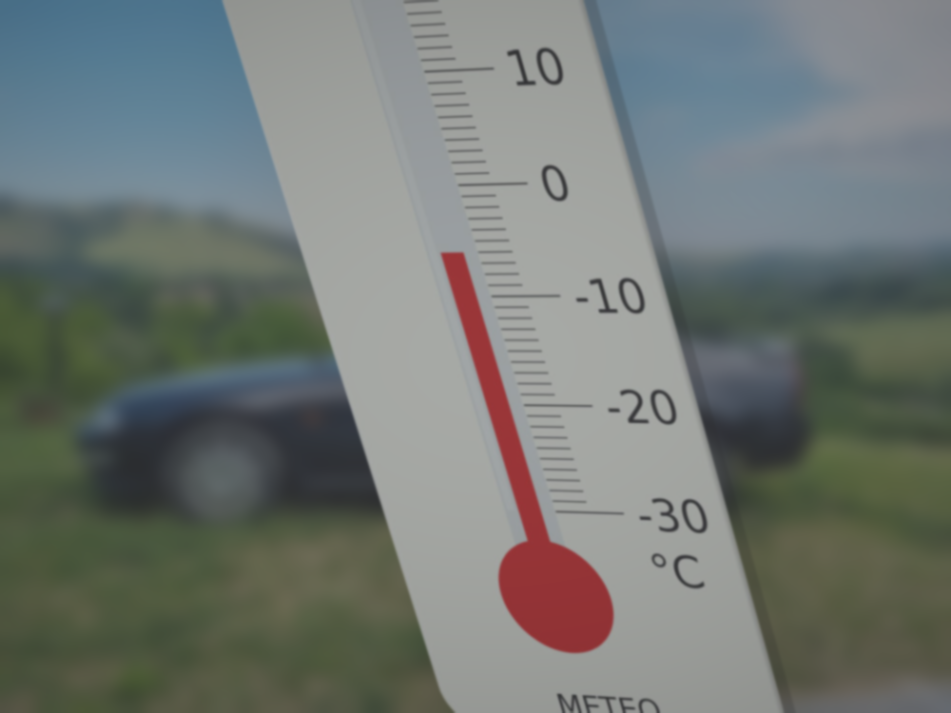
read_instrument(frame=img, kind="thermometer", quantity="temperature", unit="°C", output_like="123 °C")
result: -6 °C
